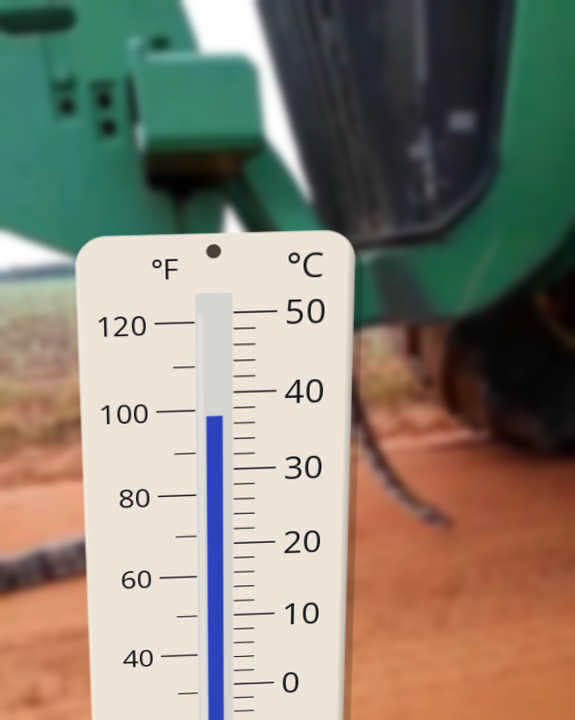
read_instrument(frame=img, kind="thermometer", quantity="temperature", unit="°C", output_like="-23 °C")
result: 37 °C
